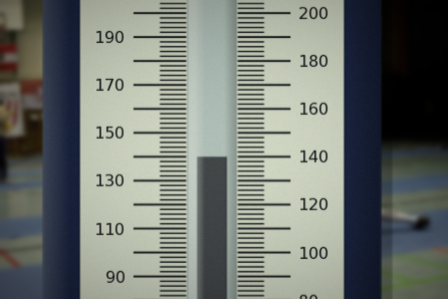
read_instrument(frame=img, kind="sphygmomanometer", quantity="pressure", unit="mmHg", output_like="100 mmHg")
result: 140 mmHg
